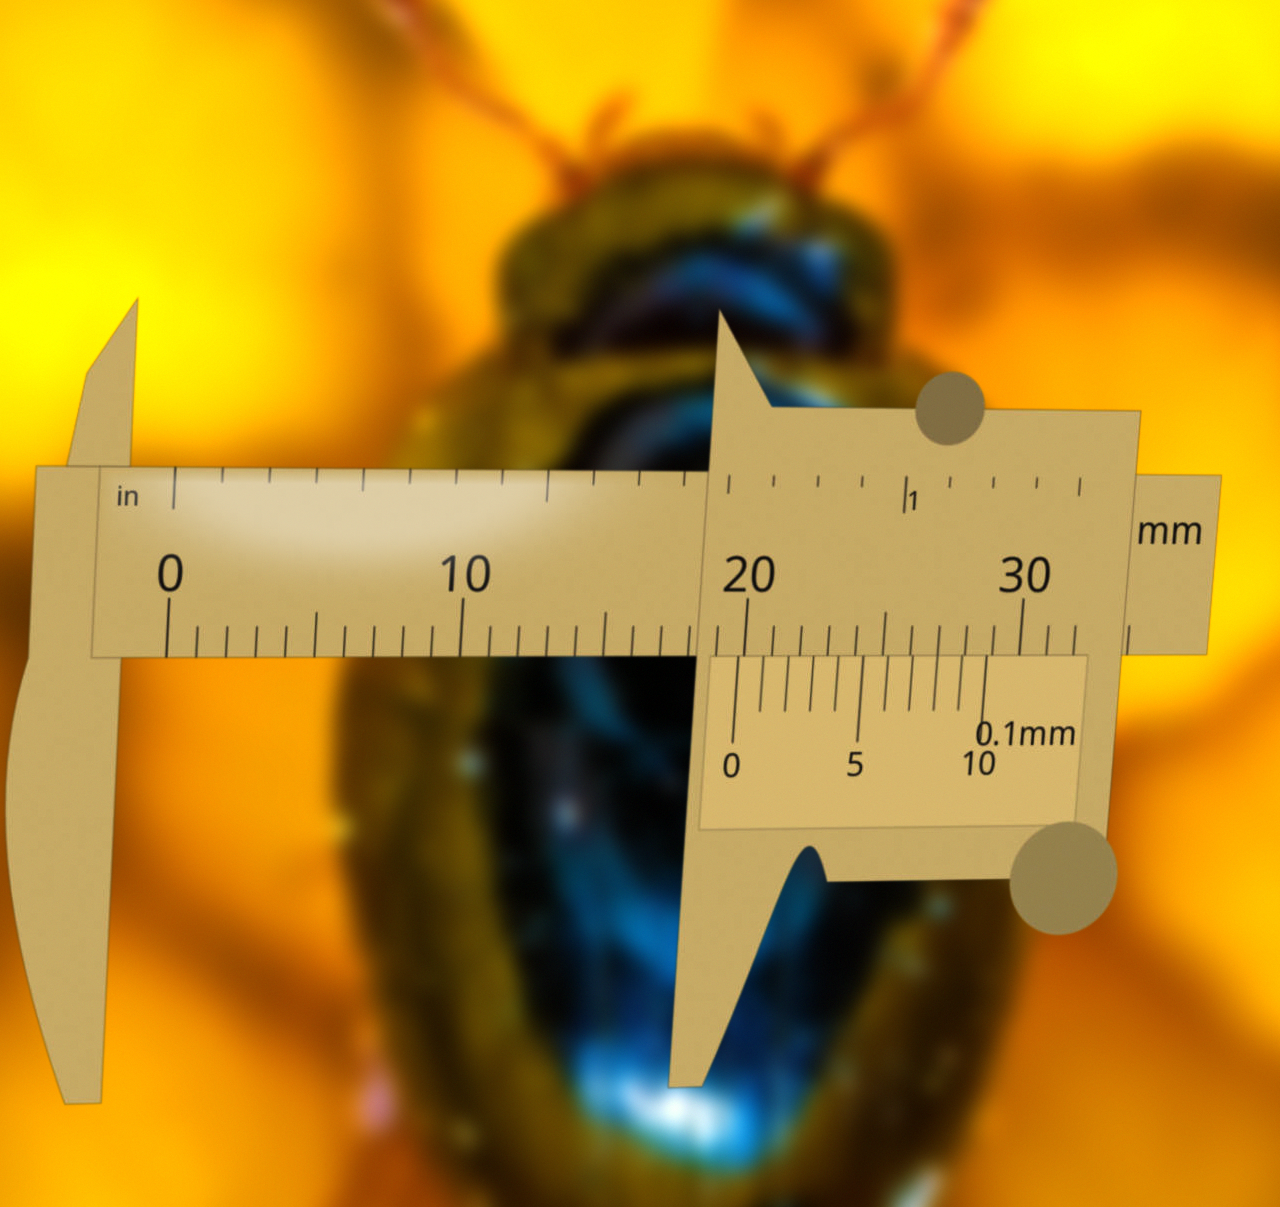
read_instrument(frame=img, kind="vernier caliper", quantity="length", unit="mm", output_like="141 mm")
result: 19.8 mm
